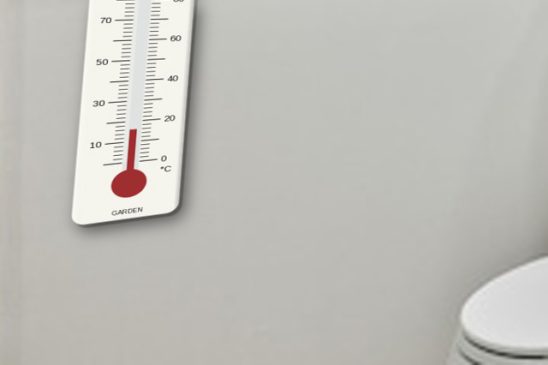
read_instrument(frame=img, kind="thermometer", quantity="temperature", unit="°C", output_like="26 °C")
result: 16 °C
